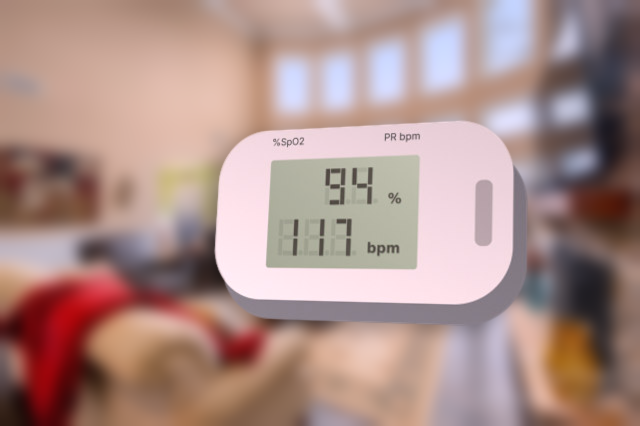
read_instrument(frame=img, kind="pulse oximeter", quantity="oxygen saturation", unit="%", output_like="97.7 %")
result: 94 %
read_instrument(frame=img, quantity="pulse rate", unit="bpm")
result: 117 bpm
